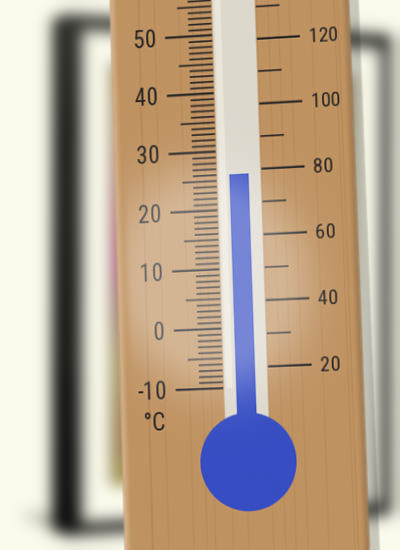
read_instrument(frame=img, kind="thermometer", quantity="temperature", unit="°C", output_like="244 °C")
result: 26 °C
